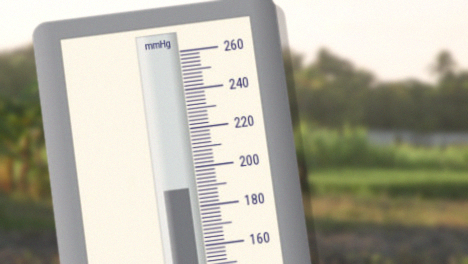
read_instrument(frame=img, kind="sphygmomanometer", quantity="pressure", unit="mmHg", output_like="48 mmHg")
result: 190 mmHg
